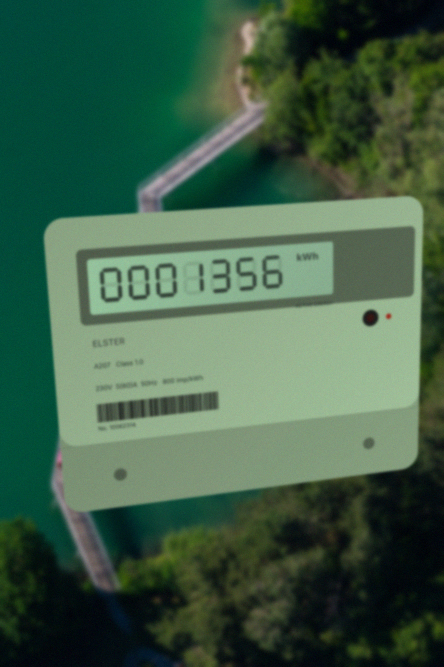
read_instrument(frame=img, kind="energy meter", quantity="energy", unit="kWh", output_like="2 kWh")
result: 1356 kWh
